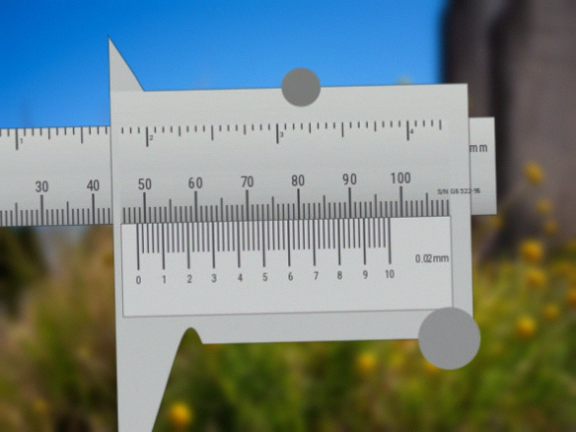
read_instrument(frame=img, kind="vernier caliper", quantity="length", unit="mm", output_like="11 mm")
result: 48.5 mm
